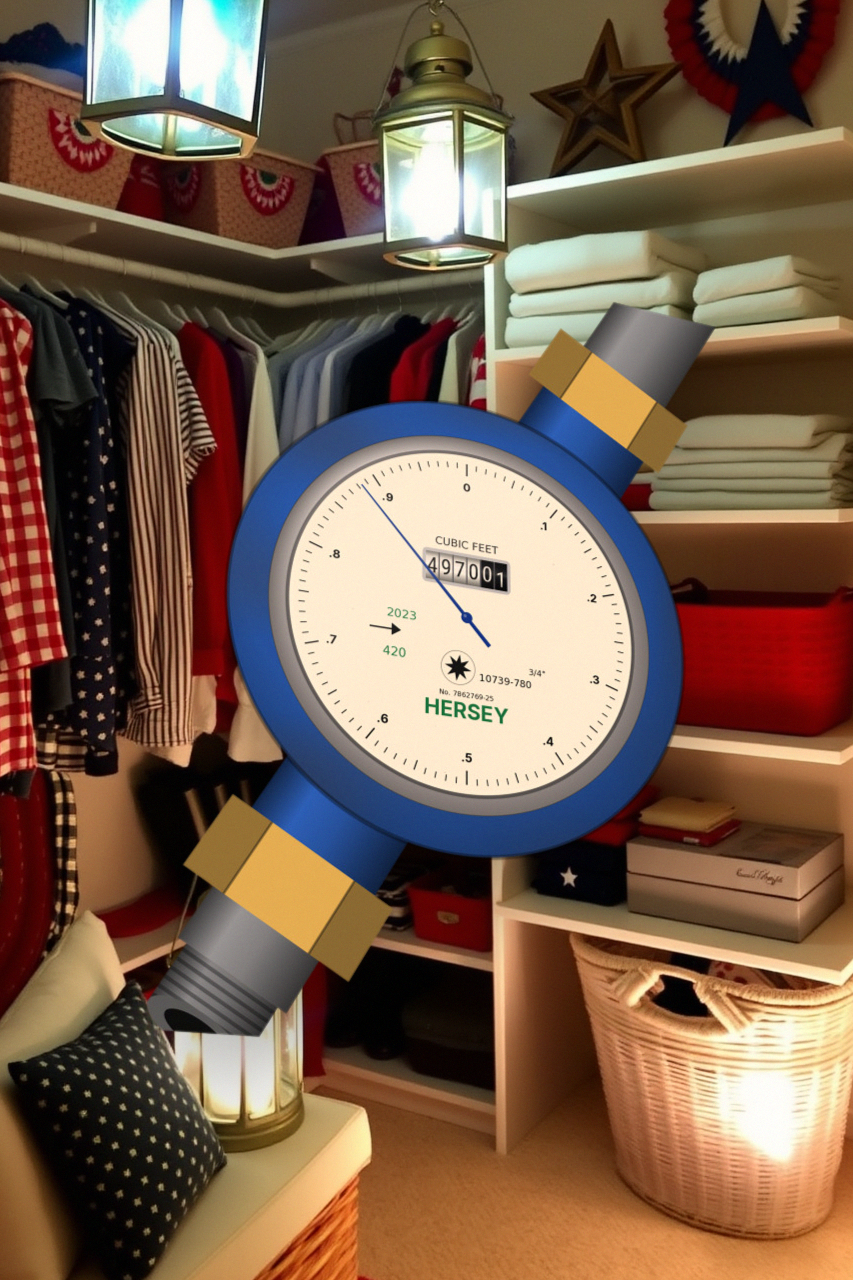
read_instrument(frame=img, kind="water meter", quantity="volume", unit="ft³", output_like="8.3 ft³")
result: 497000.88 ft³
